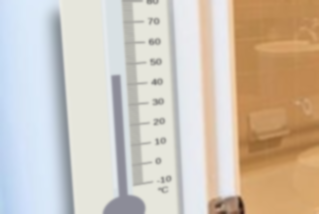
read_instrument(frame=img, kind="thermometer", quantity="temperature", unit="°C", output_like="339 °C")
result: 45 °C
